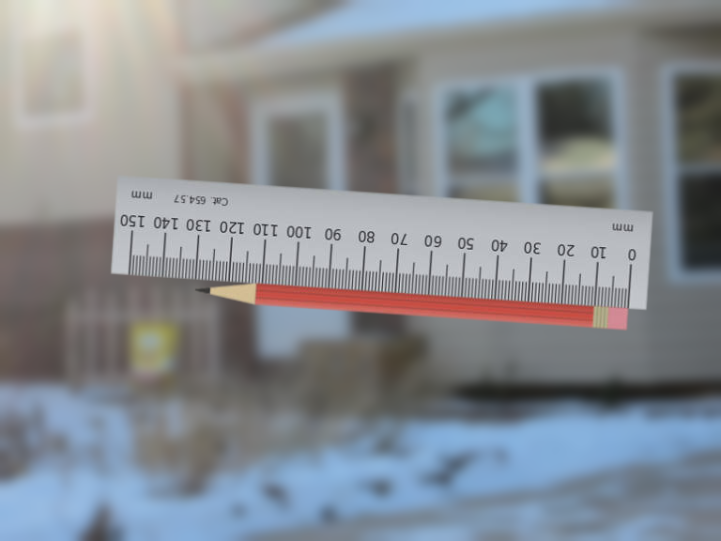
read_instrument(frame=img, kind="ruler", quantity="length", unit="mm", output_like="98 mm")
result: 130 mm
